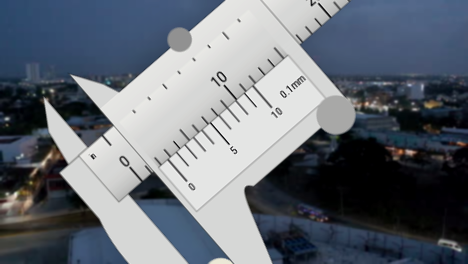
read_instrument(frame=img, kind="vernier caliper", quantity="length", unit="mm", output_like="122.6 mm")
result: 2.7 mm
